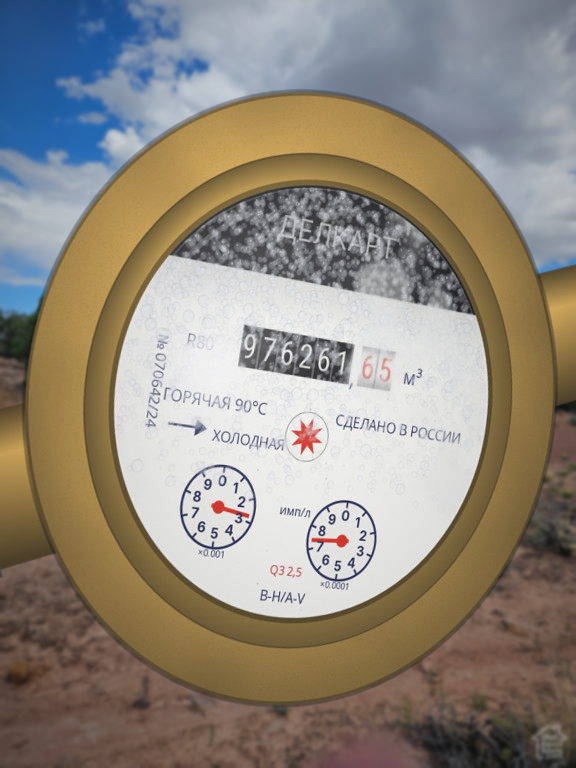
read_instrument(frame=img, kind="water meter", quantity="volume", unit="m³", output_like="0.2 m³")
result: 976261.6527 m³
